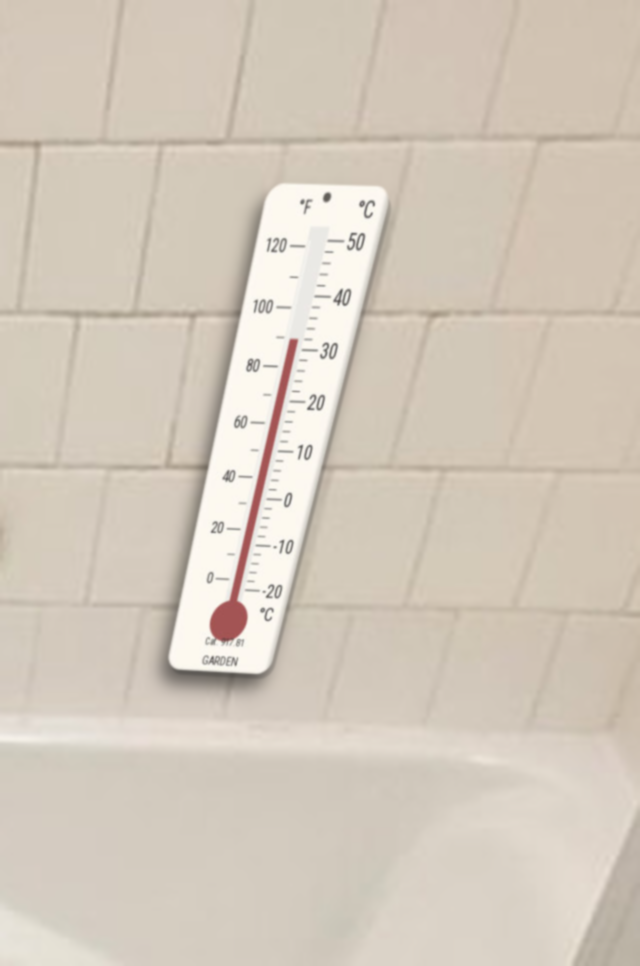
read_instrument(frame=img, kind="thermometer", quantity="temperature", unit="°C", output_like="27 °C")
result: 32 °C
